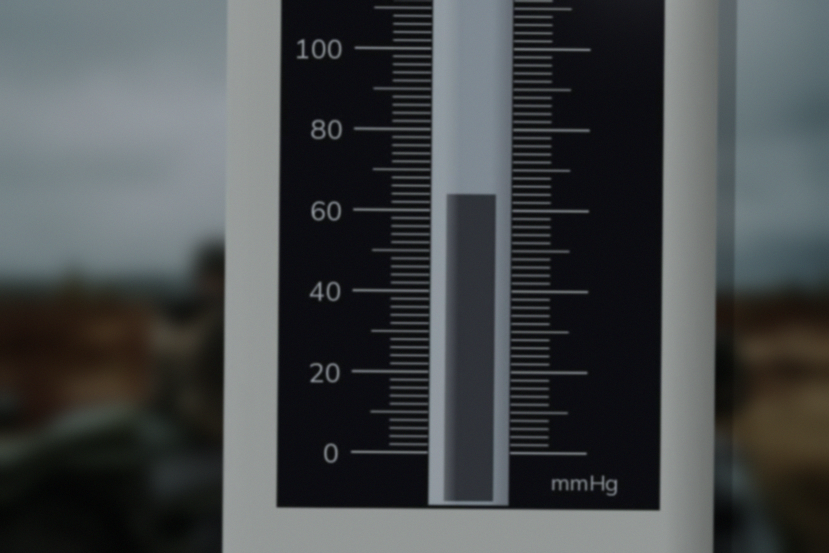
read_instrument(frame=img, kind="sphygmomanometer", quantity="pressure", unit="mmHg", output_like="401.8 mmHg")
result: 64 mmHg
